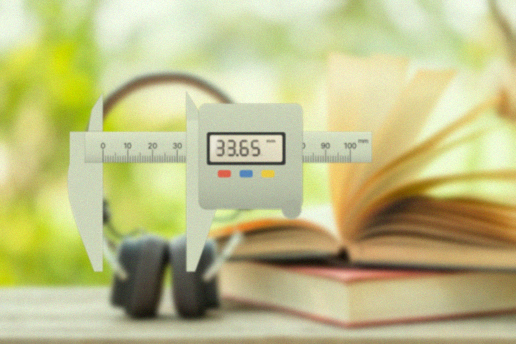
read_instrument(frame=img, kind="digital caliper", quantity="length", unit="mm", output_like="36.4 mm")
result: 33.65 mm
